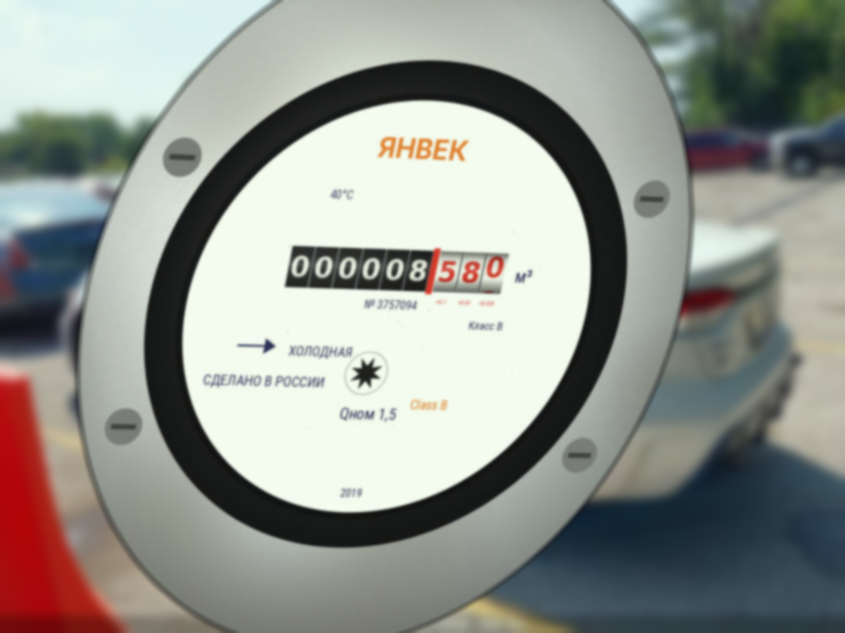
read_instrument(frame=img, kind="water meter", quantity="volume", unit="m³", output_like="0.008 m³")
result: 8.580 m³
